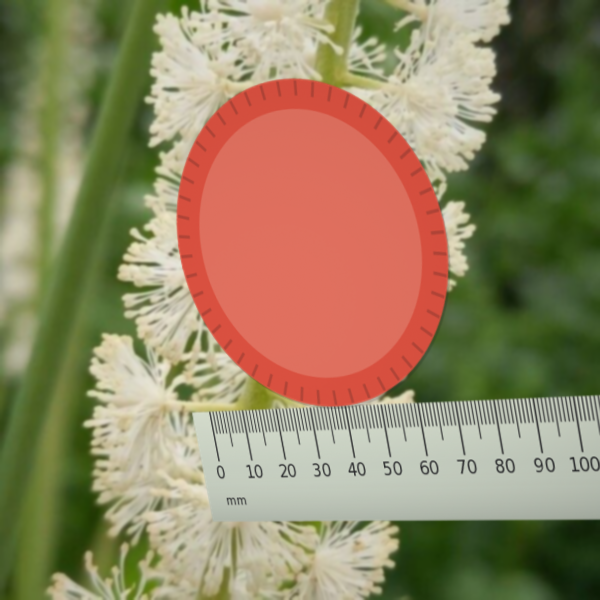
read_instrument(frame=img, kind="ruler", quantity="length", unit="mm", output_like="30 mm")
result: 75 mm
